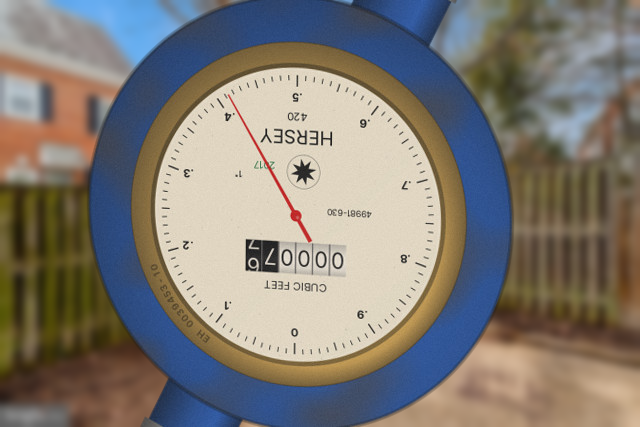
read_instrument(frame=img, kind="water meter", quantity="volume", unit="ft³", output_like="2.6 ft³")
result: 76.41 ft³
